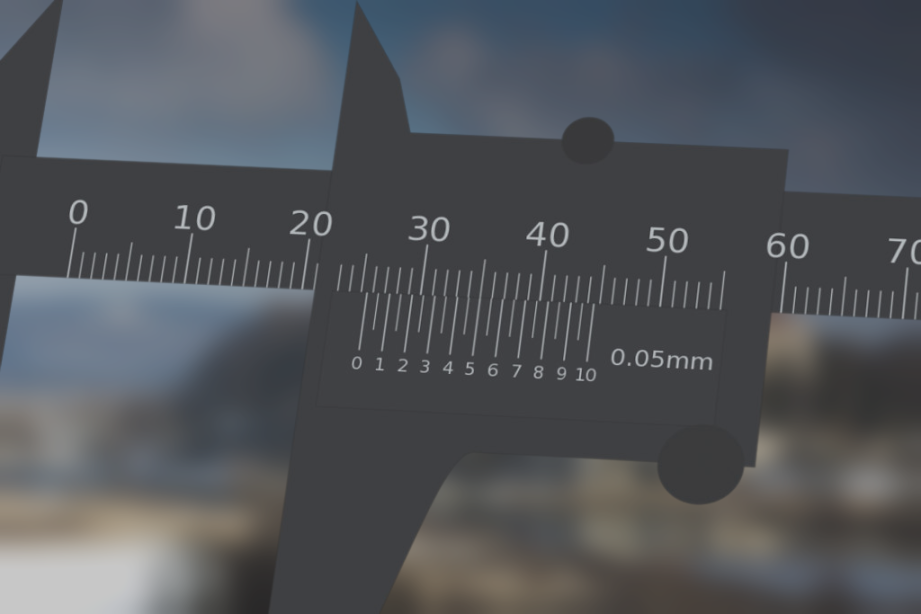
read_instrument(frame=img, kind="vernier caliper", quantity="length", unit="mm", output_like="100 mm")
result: 25.5 mm
